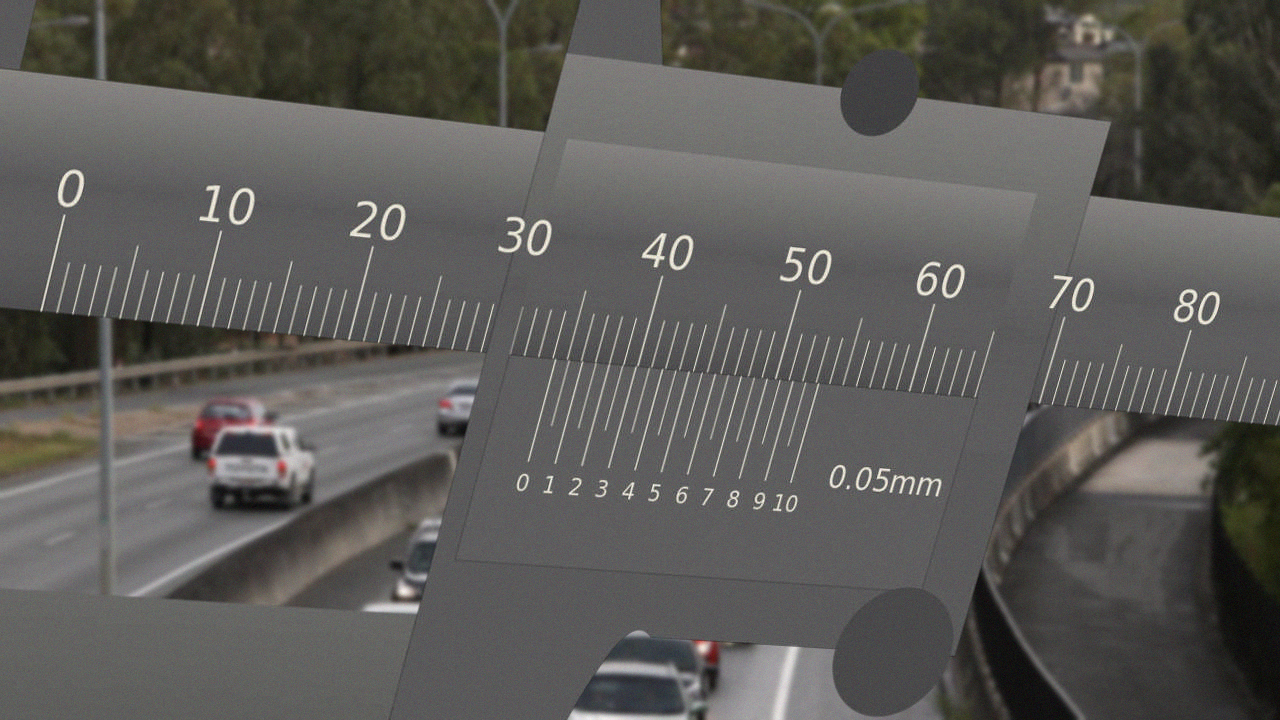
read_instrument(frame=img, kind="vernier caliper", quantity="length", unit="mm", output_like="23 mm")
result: 34.2 mm
